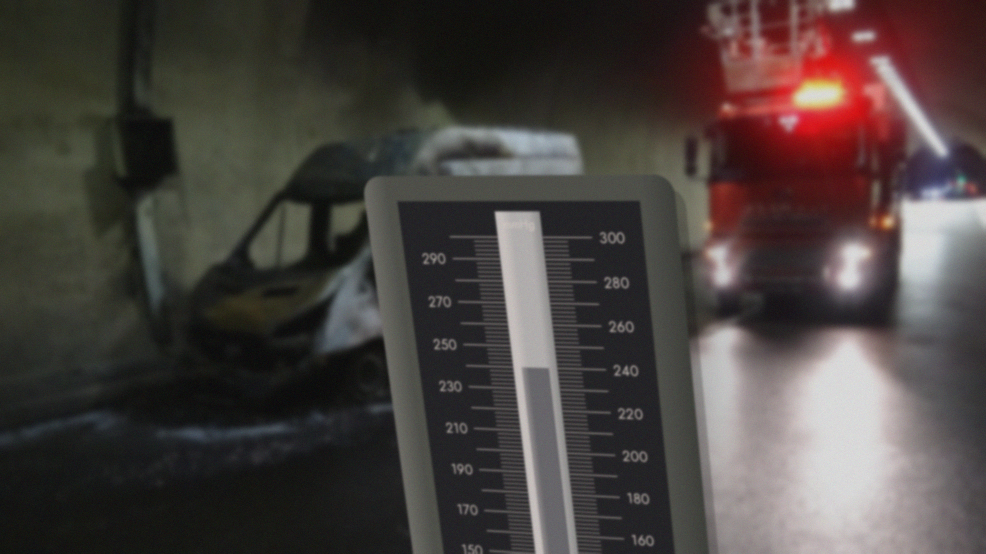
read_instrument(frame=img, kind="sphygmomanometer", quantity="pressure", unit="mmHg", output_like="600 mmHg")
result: 240 mmHg
